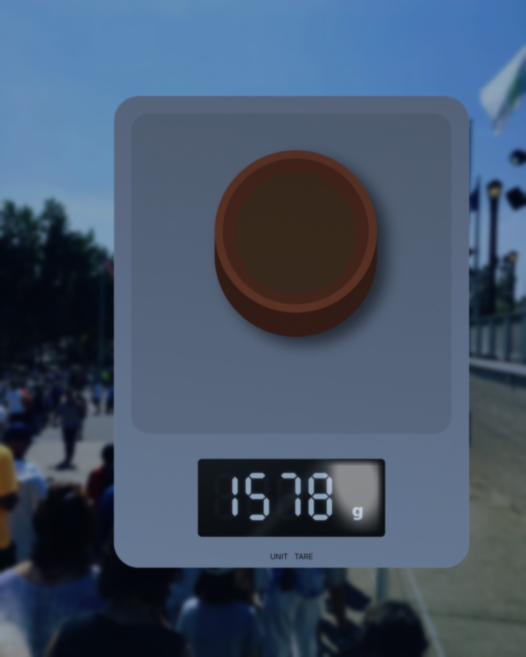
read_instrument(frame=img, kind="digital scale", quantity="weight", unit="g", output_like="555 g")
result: 1578 g
